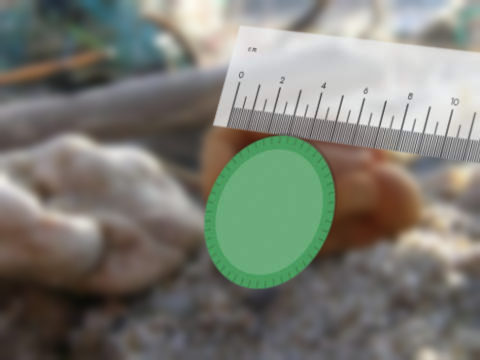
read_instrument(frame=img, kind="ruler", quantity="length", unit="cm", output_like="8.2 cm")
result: 6 cm
